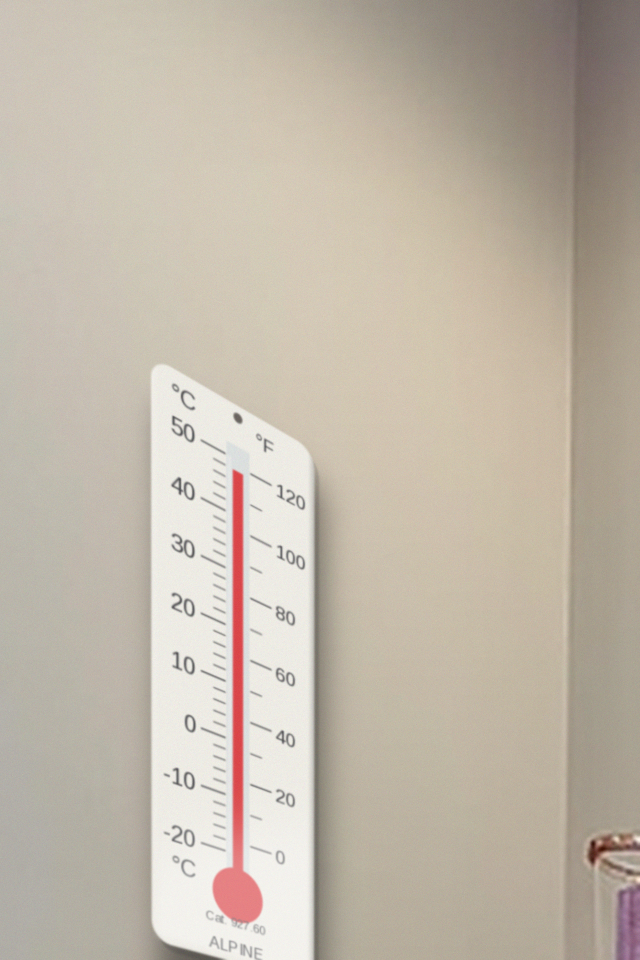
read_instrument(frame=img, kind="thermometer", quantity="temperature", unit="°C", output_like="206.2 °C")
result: 48 °C
